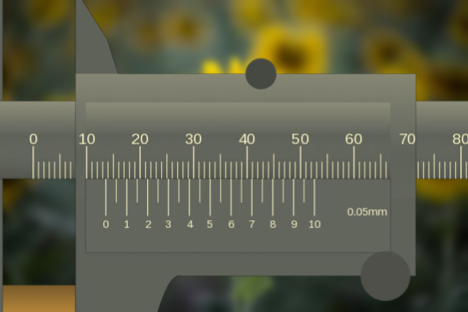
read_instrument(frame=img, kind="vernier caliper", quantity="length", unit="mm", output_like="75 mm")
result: 13.6 mm
